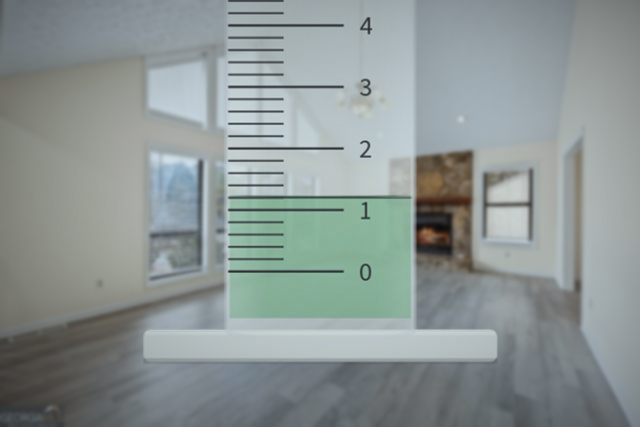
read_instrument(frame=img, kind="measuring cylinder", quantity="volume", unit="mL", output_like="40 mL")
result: 1.2 mL
